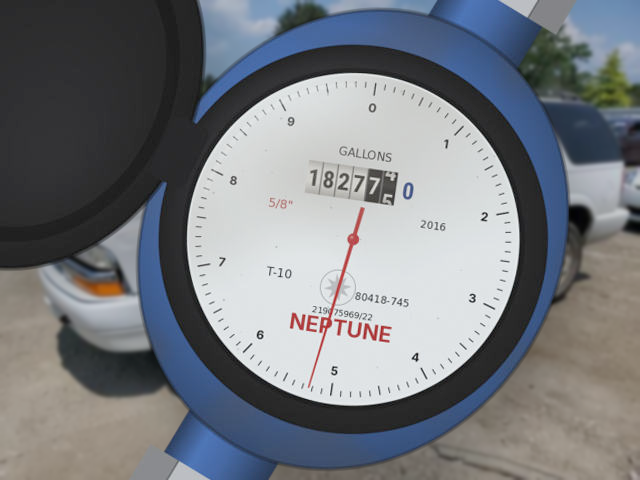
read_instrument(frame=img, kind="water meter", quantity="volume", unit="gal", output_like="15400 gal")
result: 1827745.2 gal
